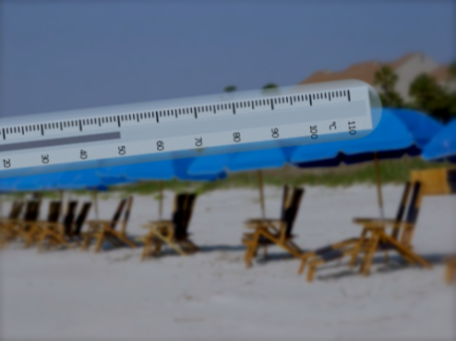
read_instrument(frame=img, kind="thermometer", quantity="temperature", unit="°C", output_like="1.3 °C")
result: 50 °C
